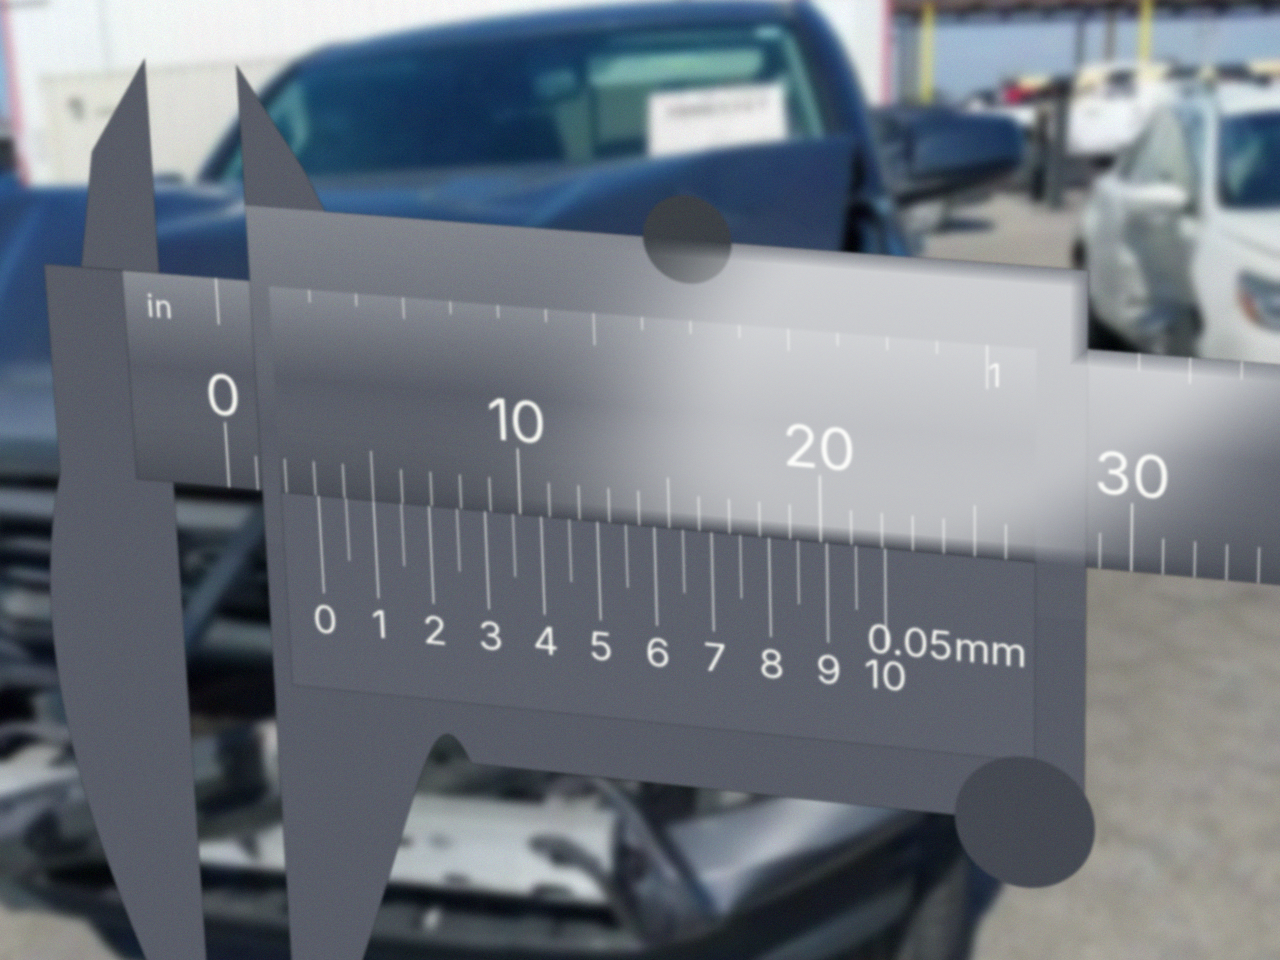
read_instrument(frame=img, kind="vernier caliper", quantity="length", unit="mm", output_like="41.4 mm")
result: 3.1 mm
